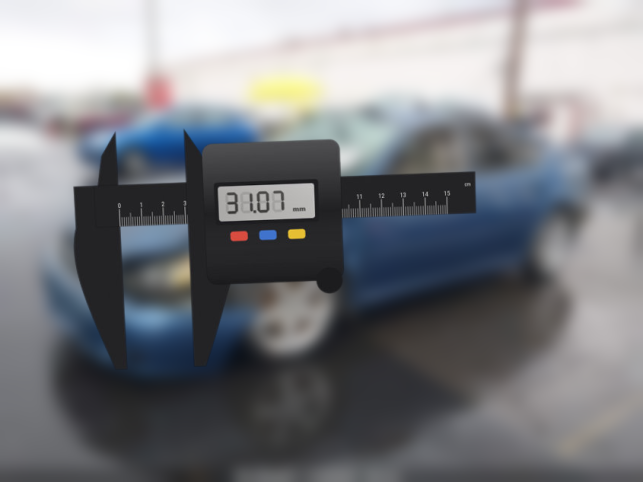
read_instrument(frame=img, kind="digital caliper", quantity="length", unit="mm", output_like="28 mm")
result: 31.07 mm
